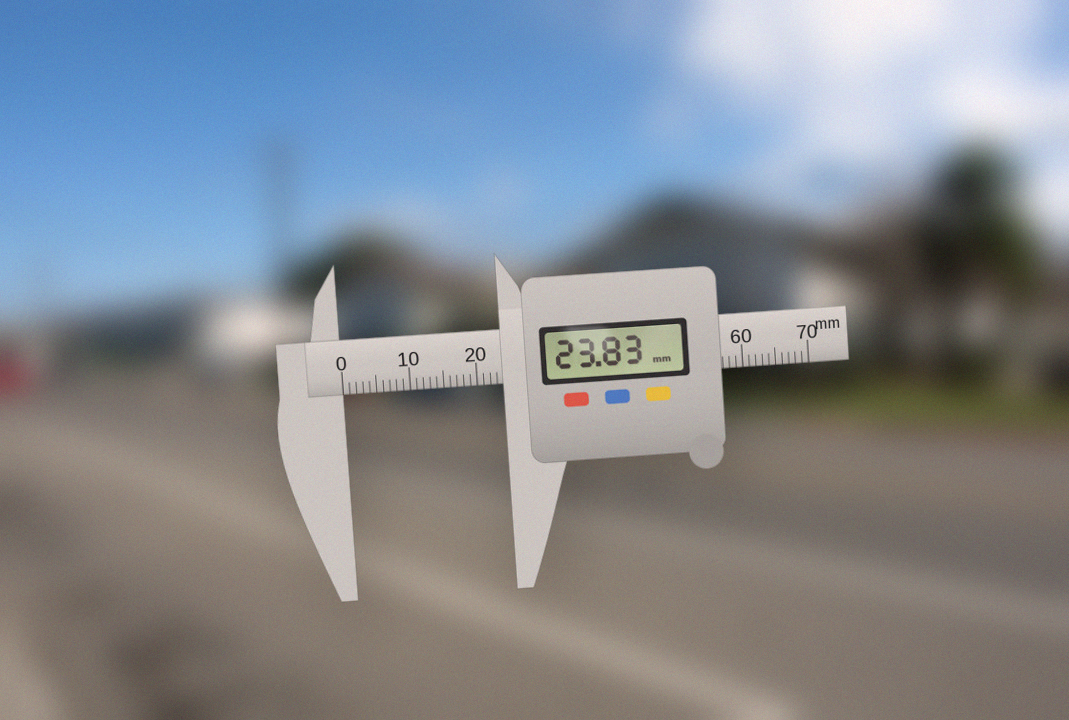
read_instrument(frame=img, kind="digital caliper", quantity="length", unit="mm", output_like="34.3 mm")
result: 23.83 mm
